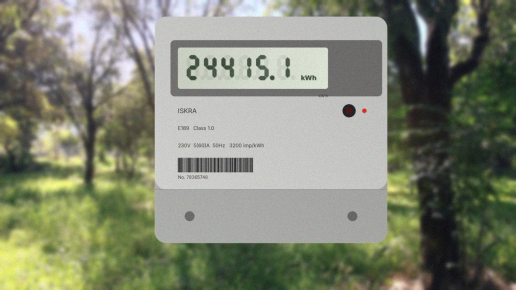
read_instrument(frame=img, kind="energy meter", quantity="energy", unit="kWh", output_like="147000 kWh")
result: 24415.1 kWh
